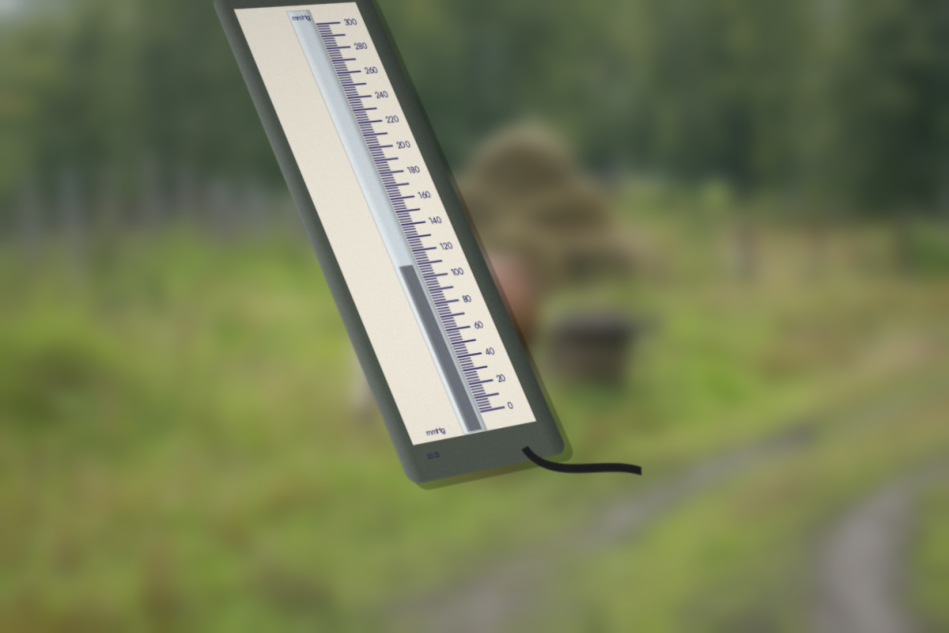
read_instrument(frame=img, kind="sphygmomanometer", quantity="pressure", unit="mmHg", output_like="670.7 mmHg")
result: 110 mmHg
